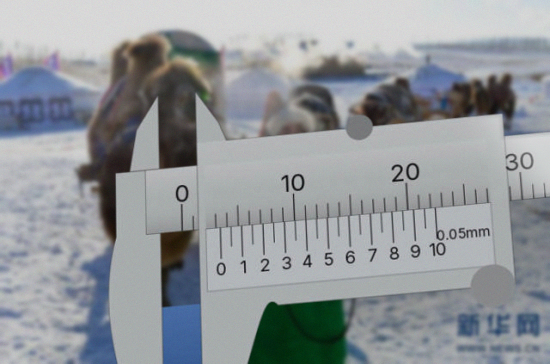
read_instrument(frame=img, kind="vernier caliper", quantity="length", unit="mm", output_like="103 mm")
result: 3.4 mm
